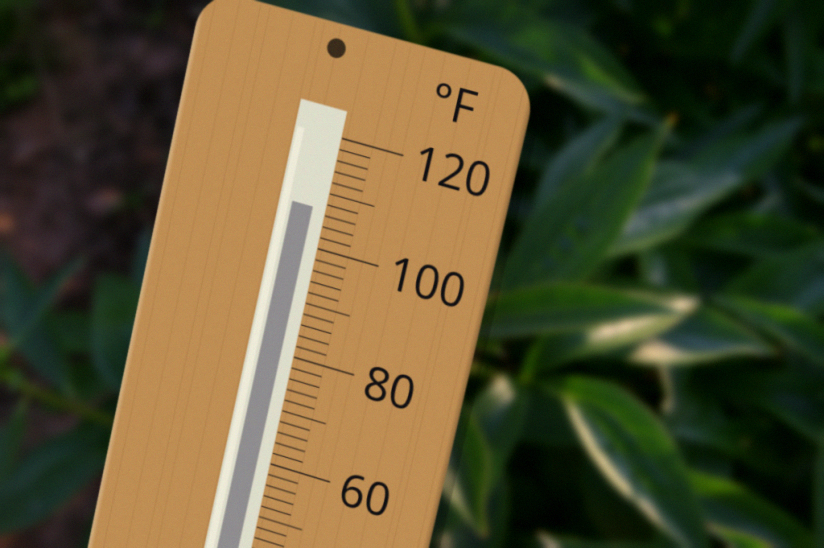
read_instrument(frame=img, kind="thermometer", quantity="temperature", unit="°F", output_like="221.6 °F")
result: 107 °F
